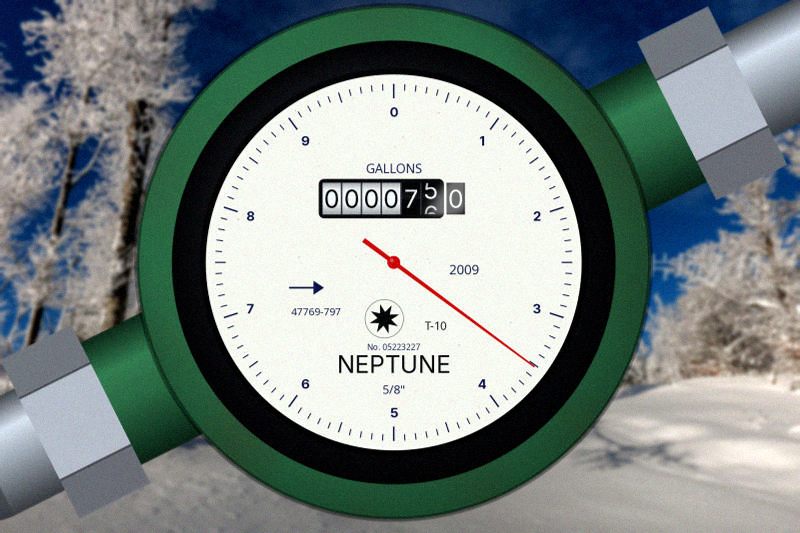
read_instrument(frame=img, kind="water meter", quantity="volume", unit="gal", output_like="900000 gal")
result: 753.5 gal
